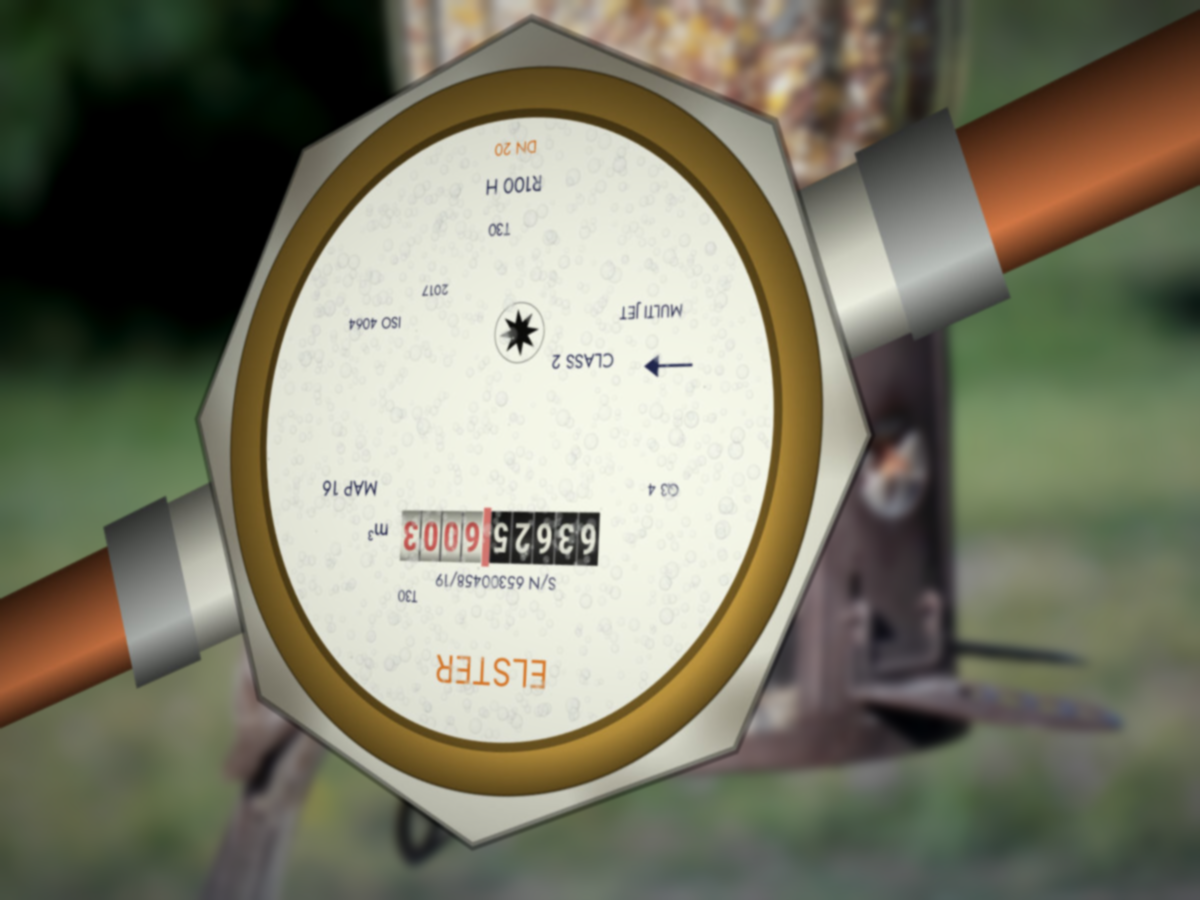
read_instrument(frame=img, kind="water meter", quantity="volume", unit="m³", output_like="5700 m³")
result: 63625.6003 m³
